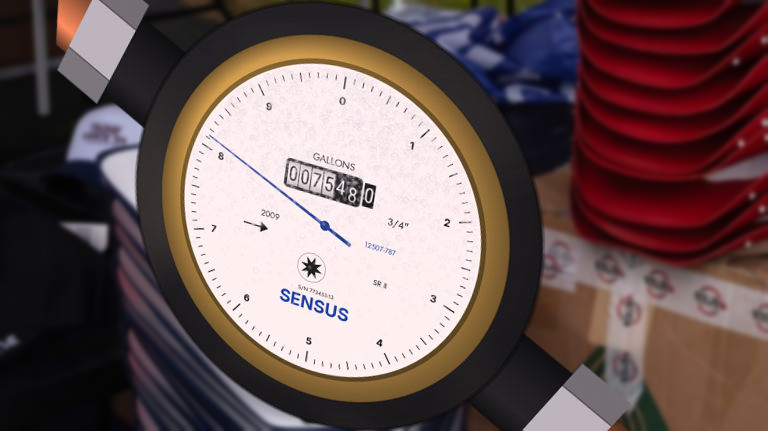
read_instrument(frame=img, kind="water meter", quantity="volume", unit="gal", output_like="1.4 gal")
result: 75478.1 gal
